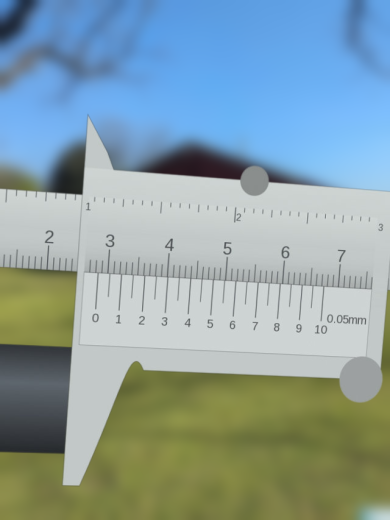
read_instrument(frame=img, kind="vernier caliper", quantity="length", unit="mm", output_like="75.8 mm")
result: 28.4 mm
